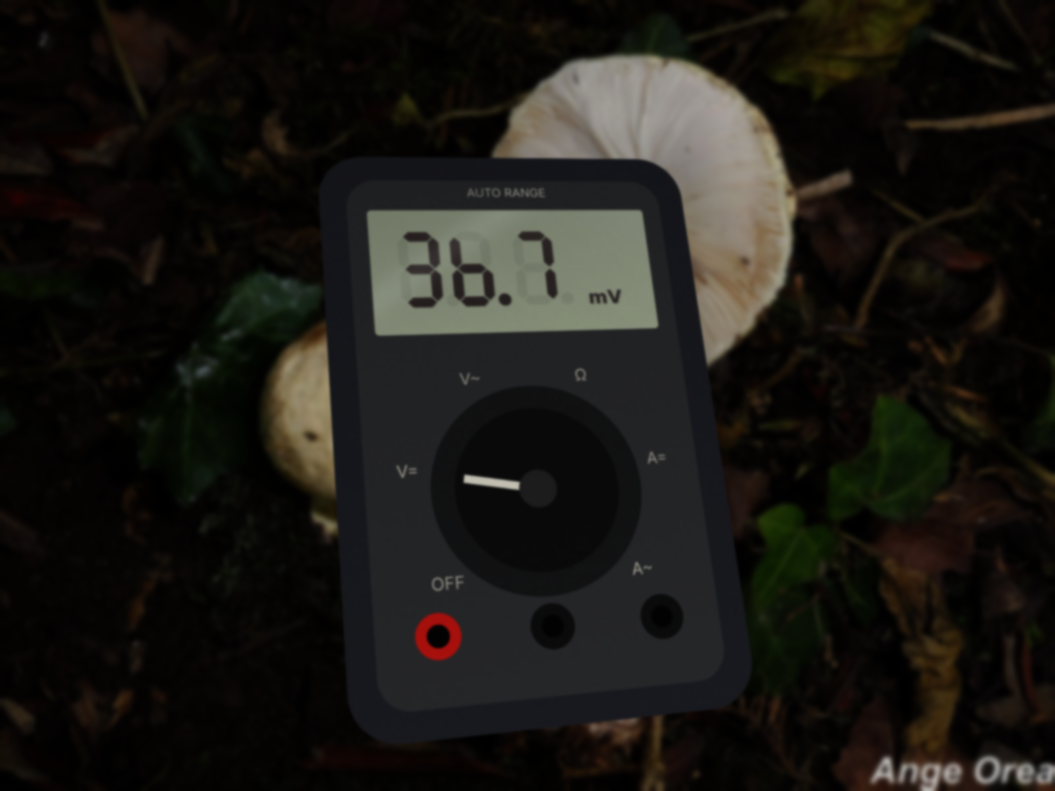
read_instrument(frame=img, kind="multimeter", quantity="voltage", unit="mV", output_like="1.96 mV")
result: 36.7 mV
